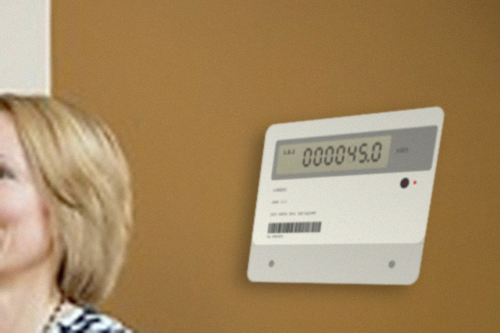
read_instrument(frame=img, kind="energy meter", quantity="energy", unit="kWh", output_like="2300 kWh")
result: 45.0 kWh
